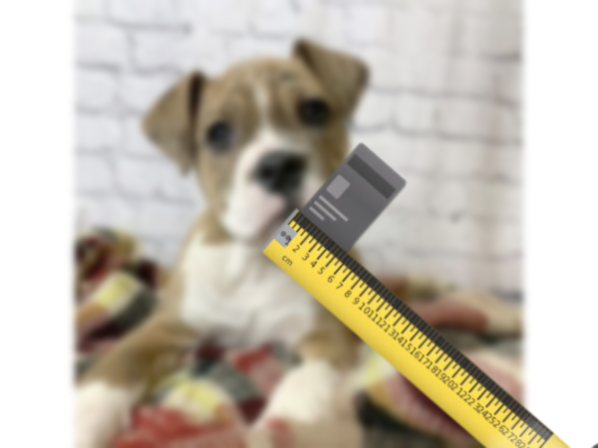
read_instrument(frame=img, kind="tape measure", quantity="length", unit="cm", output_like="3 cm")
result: 5.5 cm
